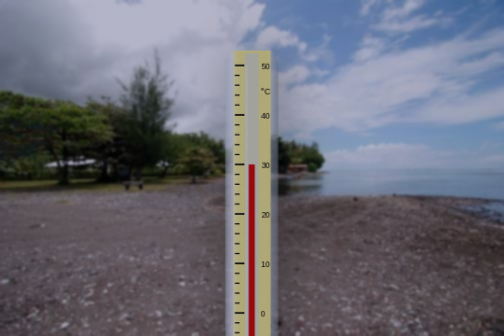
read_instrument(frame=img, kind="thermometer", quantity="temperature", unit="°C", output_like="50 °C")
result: 30 °C
